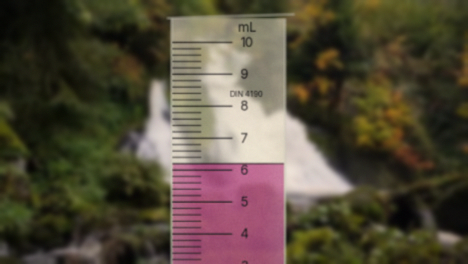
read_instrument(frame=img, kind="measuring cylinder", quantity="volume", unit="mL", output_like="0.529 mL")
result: 6.2 mL
